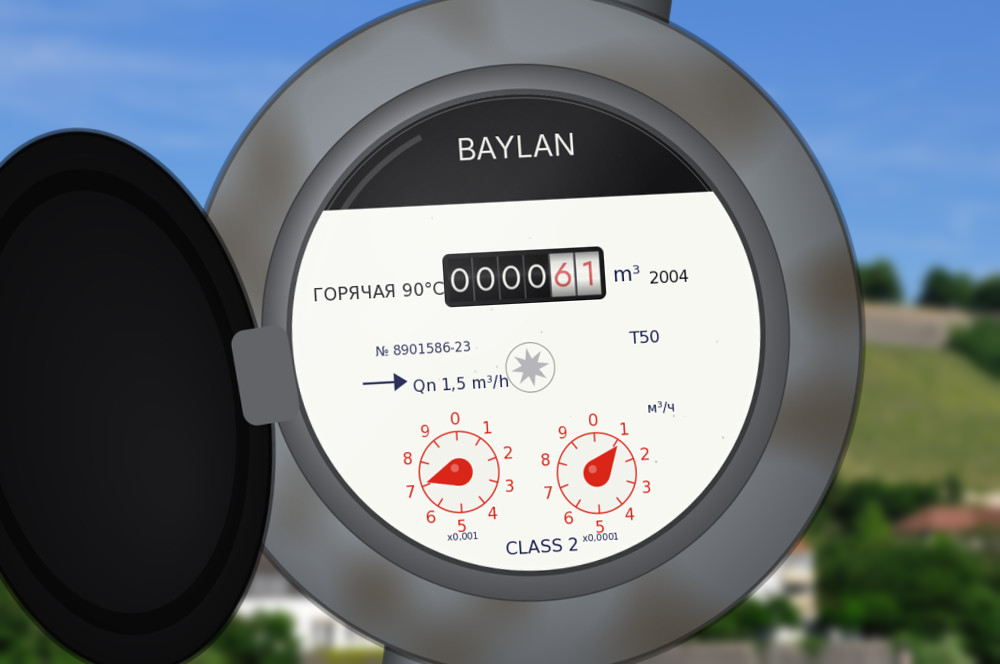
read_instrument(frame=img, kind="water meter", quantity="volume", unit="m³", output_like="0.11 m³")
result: 0.6171 m³
